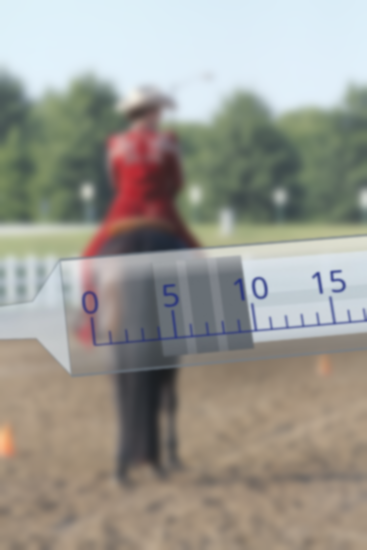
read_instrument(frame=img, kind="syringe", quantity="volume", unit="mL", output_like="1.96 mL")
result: 4 mL
